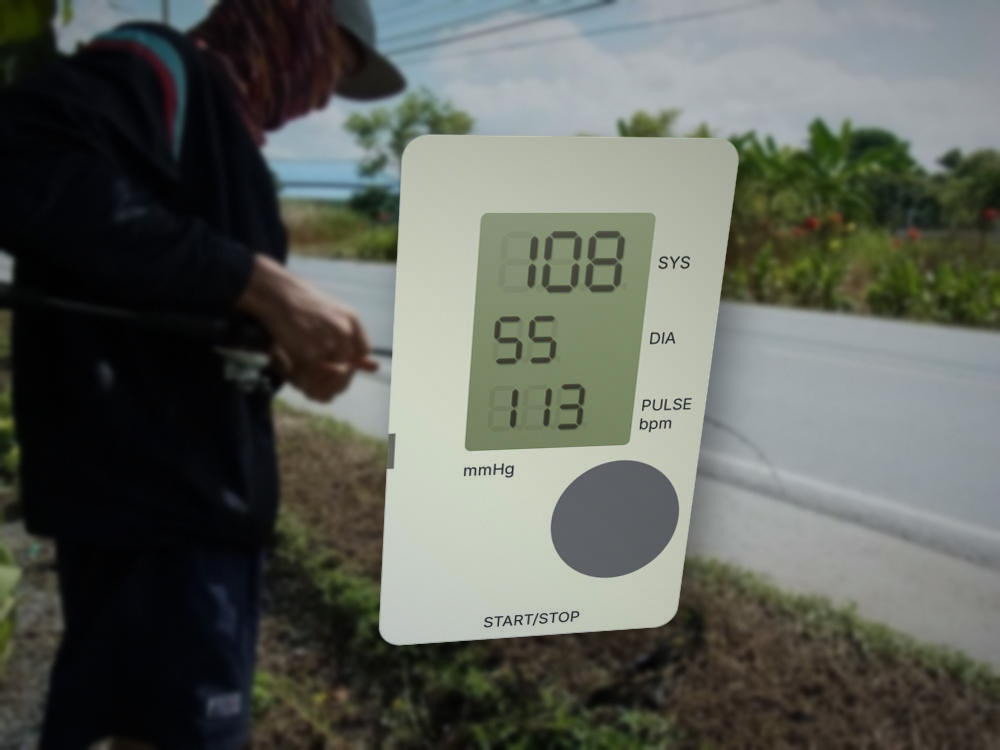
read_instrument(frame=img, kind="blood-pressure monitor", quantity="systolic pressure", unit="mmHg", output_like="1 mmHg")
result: 108 mmHg
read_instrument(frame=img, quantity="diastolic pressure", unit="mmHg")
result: 55 mmHg
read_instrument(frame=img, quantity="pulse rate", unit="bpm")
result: 113 bpm
